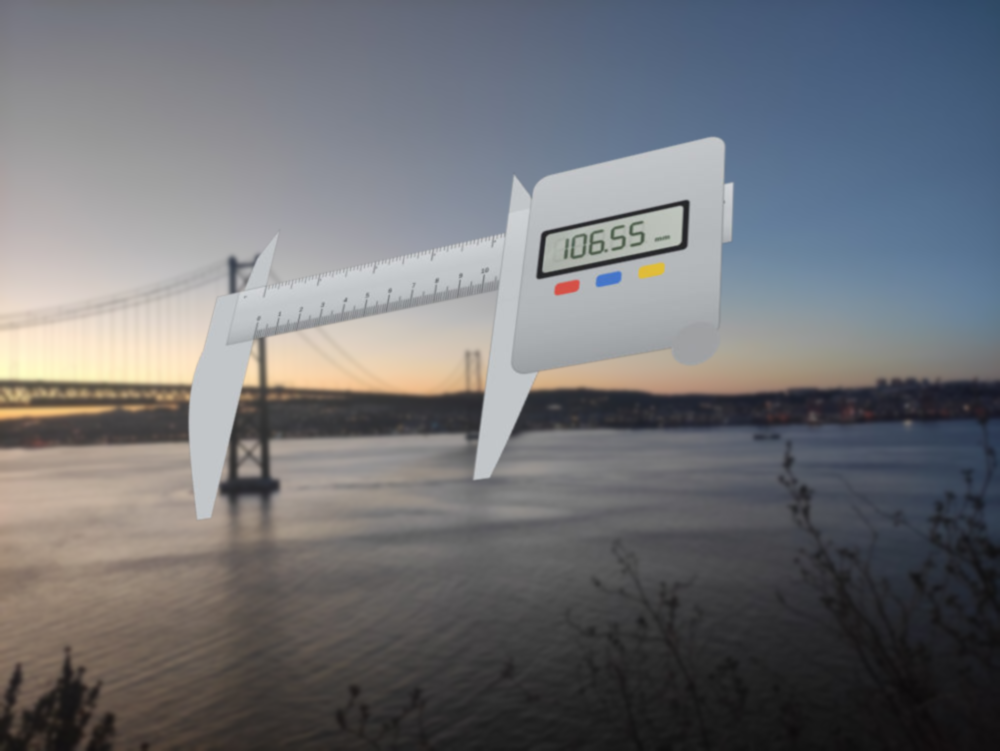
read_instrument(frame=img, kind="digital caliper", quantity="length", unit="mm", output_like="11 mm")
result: 106.55 mm
